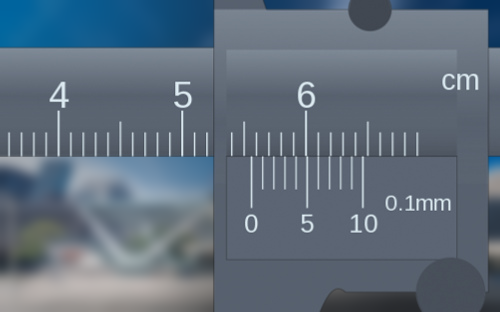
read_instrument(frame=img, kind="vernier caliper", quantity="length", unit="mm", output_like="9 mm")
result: 55.6 mm
